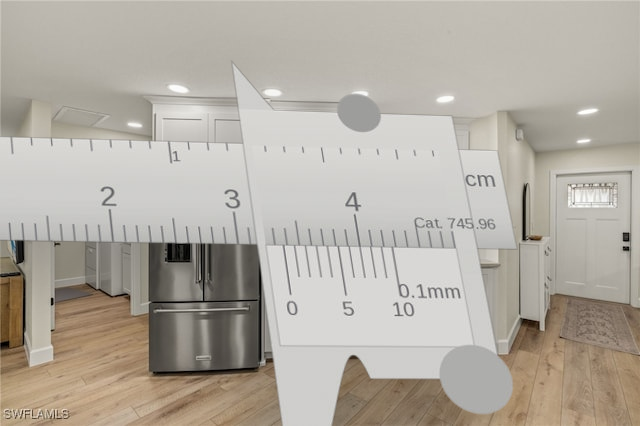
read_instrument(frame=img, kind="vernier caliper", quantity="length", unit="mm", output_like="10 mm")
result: 33.7 mm
